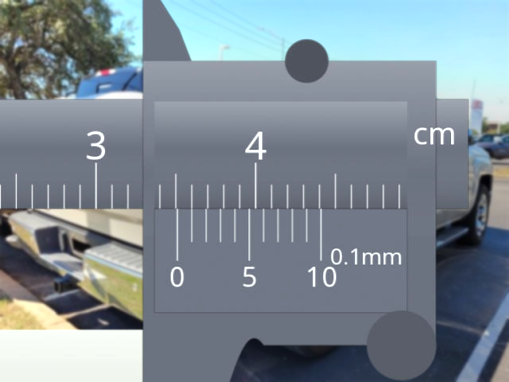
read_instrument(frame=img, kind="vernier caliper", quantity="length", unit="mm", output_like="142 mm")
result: 35.1 mm
